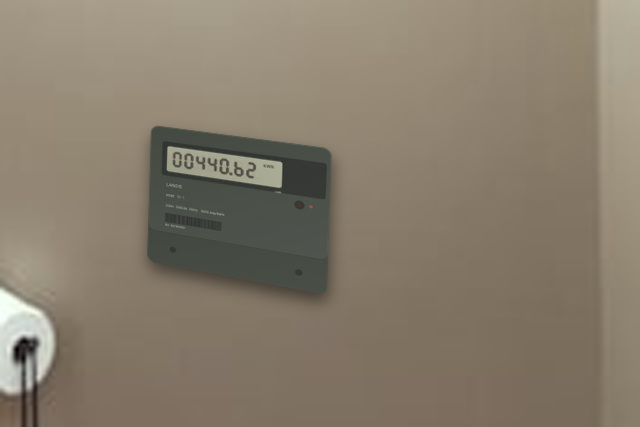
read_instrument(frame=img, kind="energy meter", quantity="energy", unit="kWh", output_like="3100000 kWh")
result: 440.62 kWh
